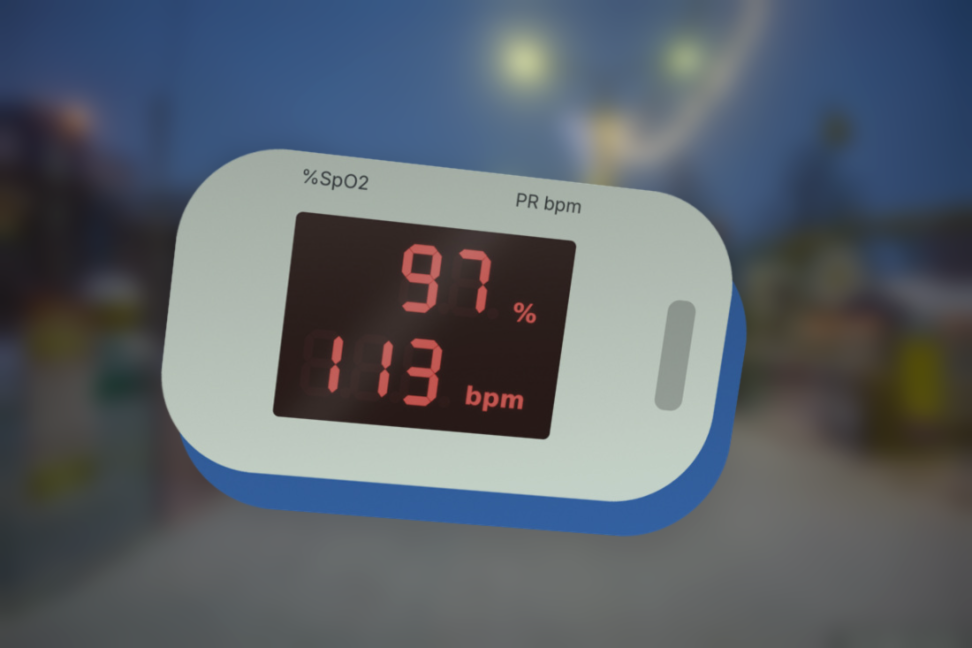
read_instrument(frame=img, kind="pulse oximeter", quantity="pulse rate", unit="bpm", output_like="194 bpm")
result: 113 bpm
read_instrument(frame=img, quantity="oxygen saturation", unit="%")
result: 97 %
